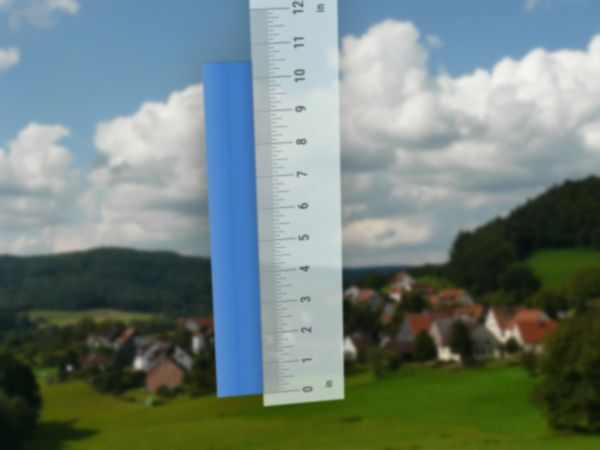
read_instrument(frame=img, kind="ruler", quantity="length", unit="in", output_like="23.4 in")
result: 10.5 in
